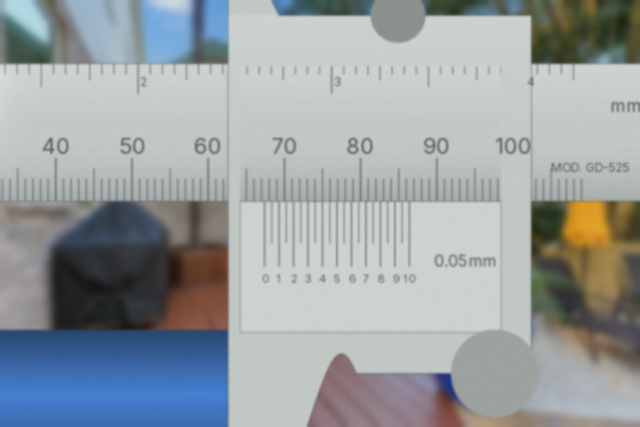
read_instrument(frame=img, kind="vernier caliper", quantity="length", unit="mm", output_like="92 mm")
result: 67.4 mm
